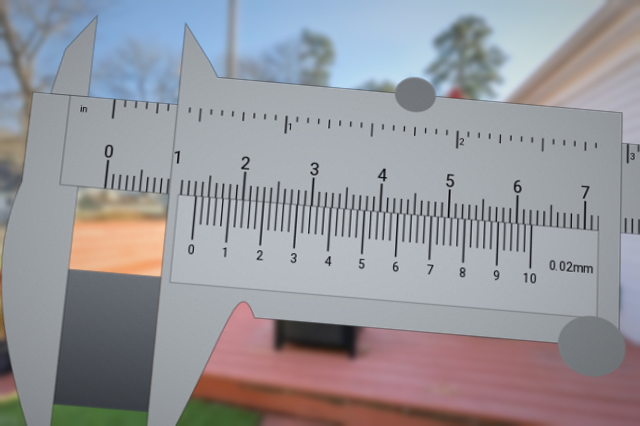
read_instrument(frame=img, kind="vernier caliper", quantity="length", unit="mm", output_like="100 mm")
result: 13.2 mm
